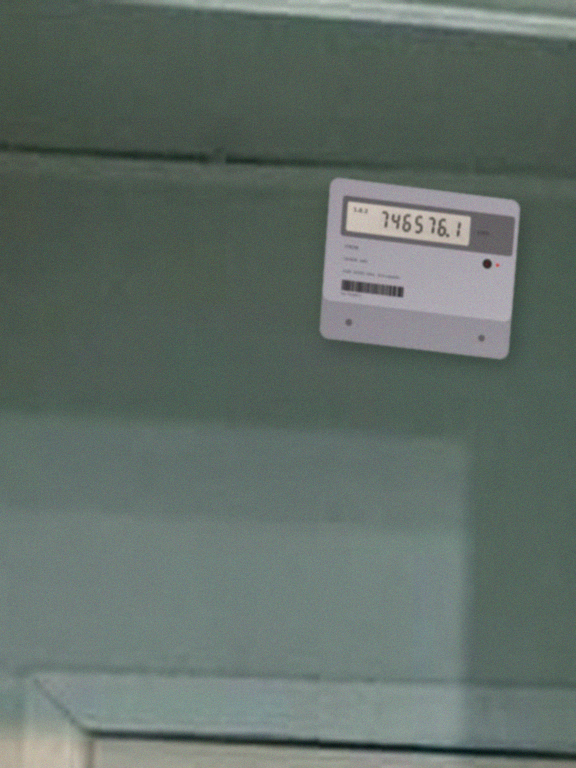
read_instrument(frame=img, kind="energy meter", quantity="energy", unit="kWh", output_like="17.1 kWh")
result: 746576.1 kWh
